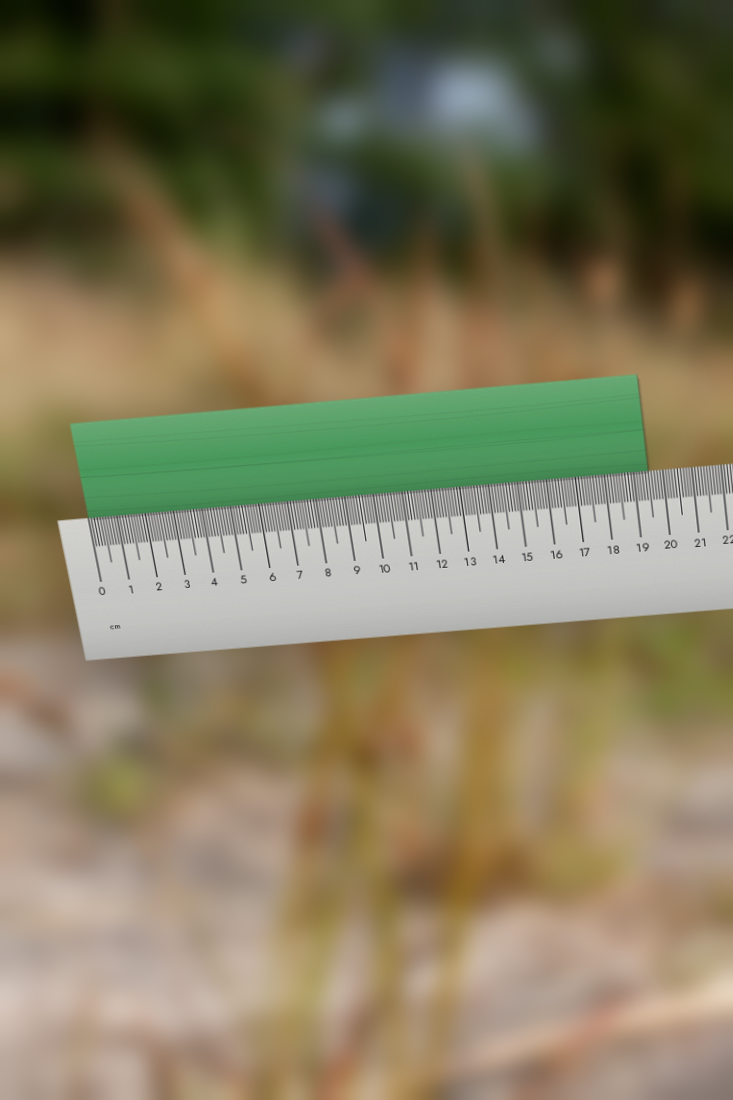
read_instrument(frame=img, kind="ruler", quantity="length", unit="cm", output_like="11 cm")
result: 19.5 cm
